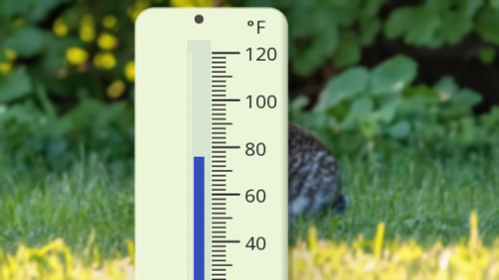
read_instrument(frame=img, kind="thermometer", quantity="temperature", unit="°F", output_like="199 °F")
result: 76 °F
